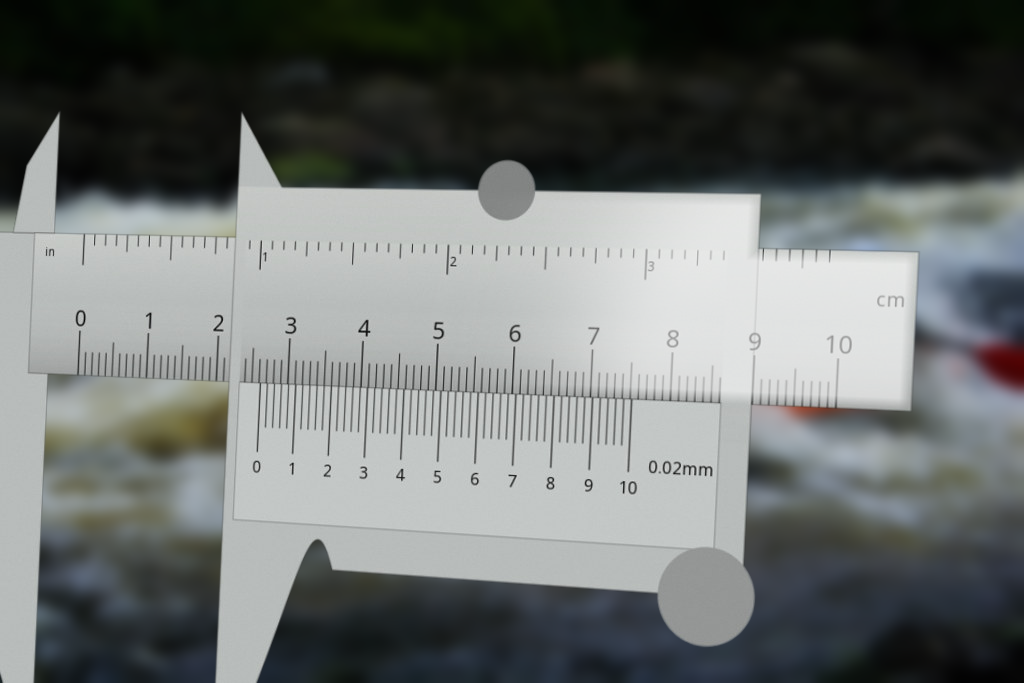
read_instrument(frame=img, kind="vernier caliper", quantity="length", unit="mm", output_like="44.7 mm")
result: 26.2 mm
